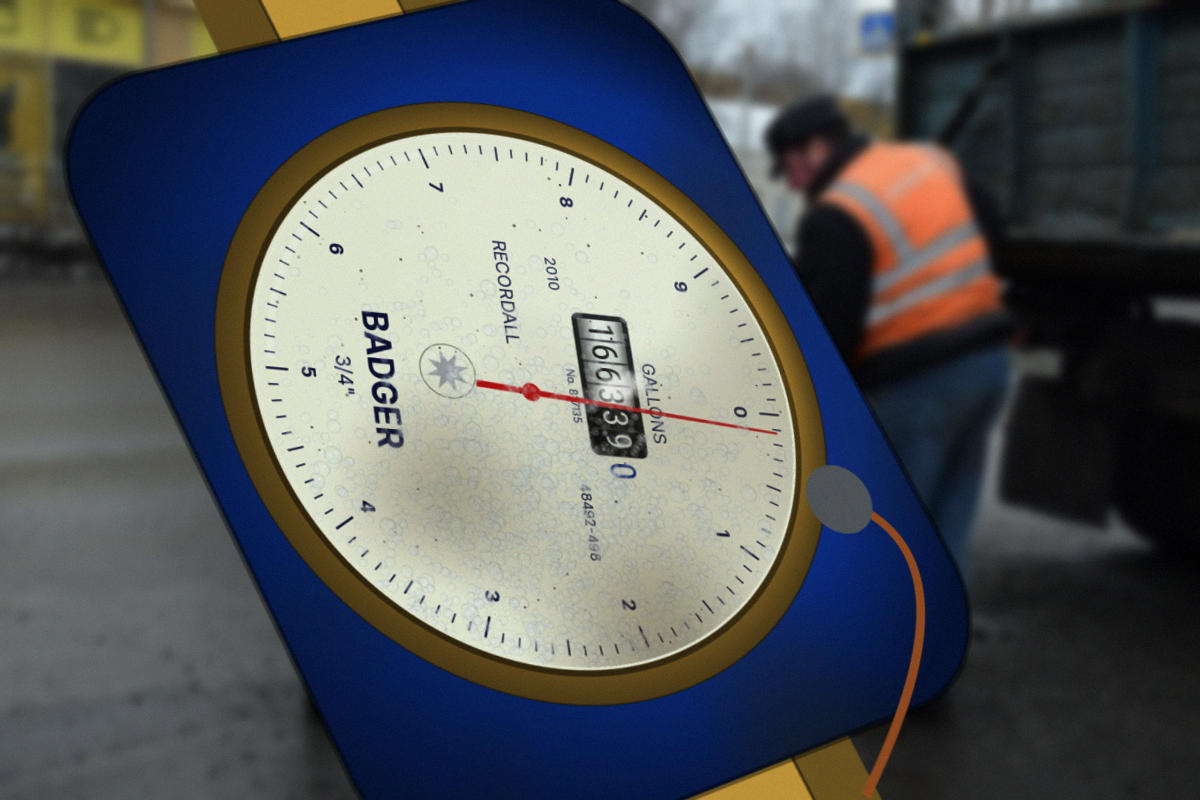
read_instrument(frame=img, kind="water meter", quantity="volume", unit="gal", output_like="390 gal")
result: 1663390.1 gal
